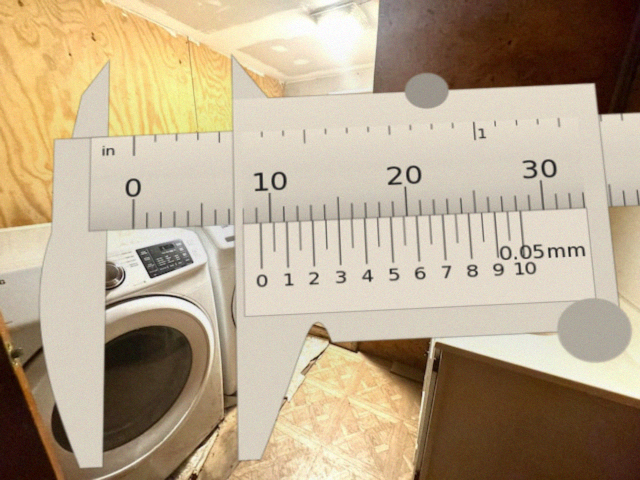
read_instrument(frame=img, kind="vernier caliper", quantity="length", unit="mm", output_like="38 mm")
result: 9.3 mm
